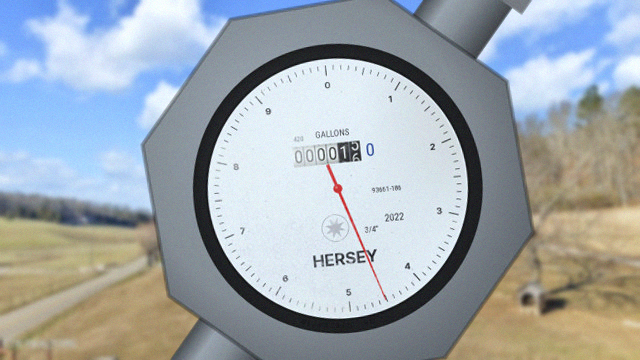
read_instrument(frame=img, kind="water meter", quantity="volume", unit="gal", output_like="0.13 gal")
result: 154.5 gal
